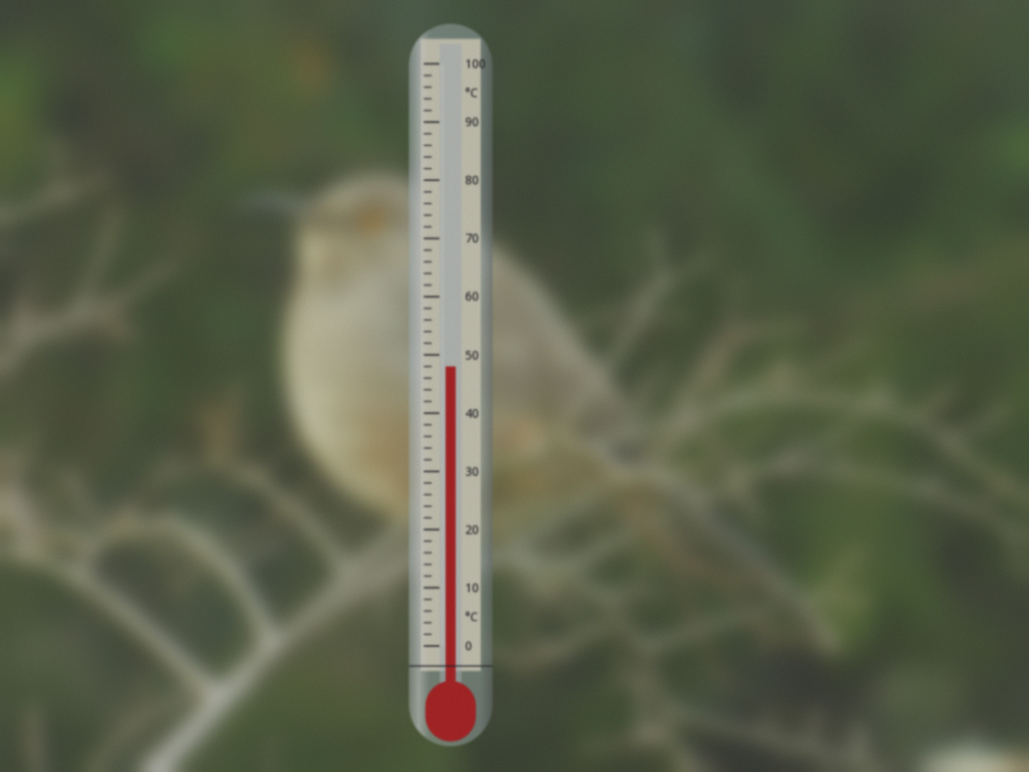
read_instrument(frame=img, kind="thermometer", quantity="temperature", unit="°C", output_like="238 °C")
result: 48 °C
